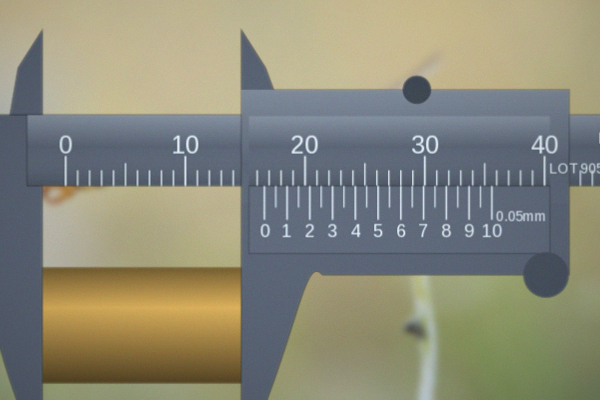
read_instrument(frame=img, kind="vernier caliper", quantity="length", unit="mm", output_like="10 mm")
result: 16.6 mm
